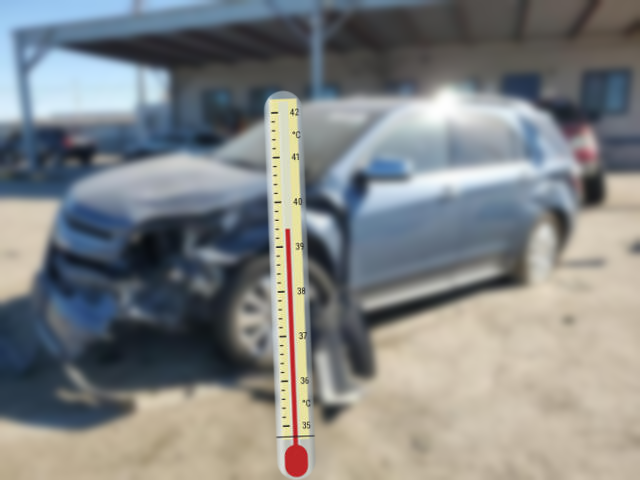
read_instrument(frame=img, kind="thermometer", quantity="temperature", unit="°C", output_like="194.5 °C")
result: 39.4 °C
